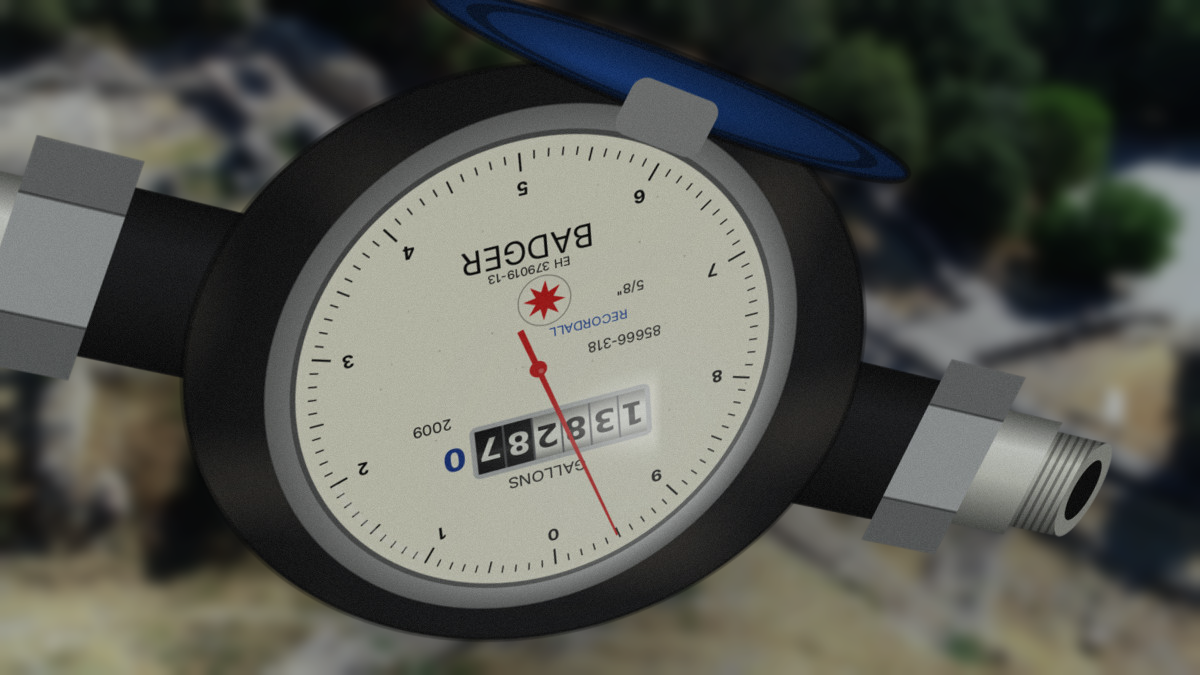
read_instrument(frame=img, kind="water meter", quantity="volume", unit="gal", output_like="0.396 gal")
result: 1382869.5 gal
